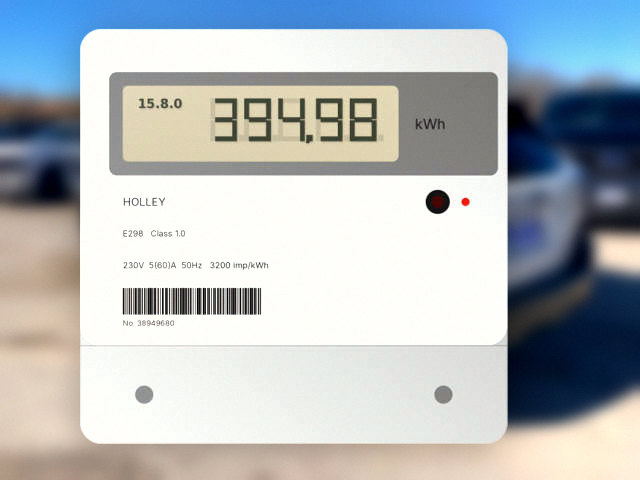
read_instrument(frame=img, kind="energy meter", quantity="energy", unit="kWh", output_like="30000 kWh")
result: 394.98 kWh
